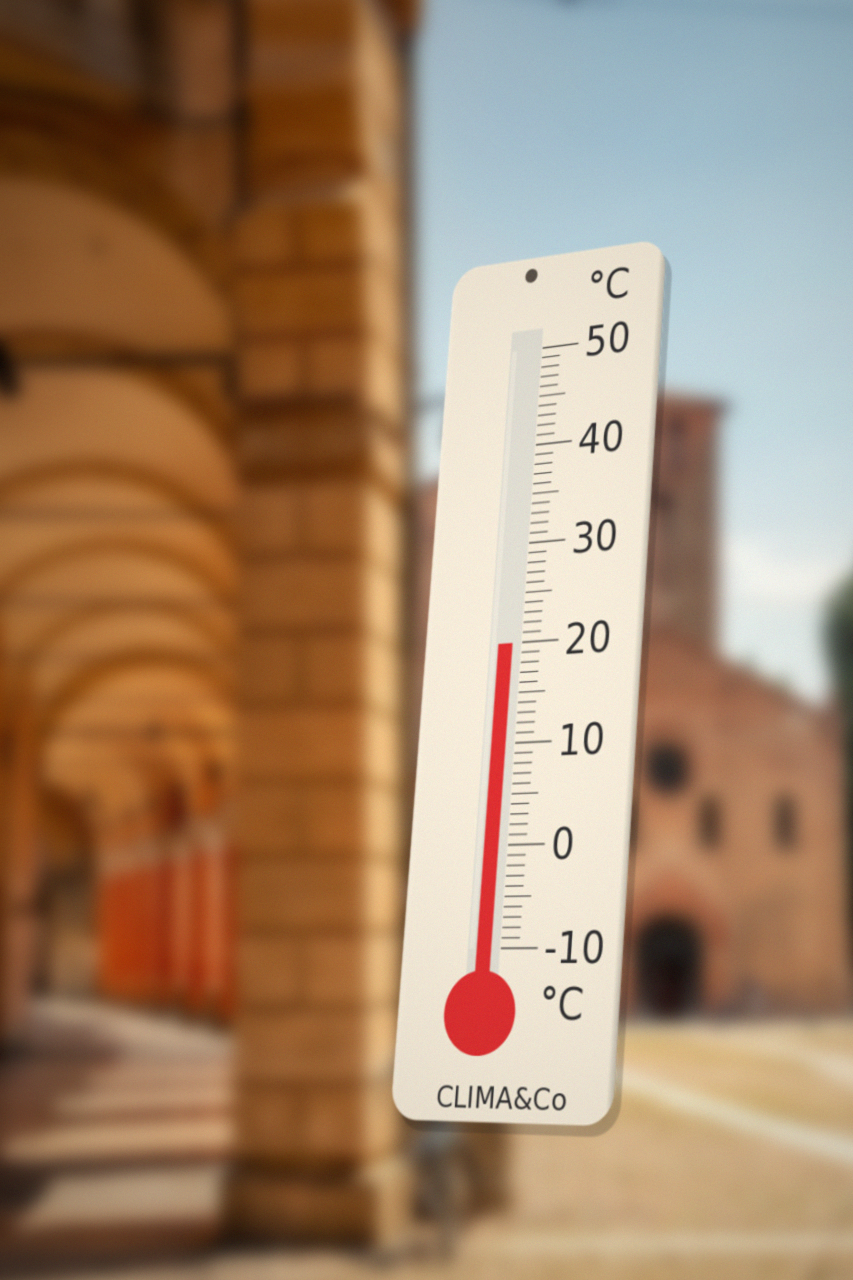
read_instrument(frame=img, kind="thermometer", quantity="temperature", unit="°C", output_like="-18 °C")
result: 20 °C
